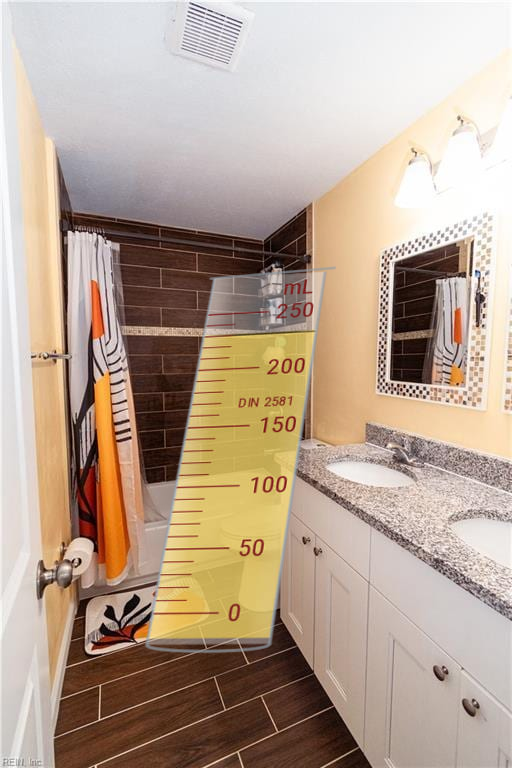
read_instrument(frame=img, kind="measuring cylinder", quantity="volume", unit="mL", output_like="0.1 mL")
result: 230 mL
